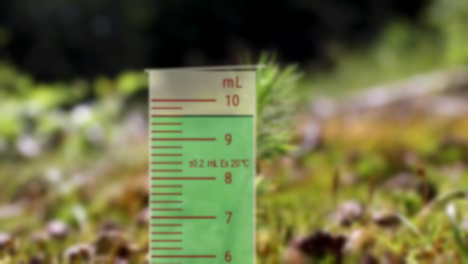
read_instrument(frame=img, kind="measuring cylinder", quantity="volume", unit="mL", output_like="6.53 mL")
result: 9.6 mL
